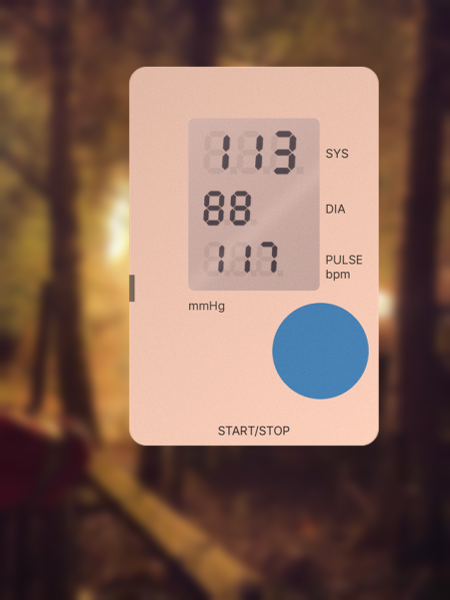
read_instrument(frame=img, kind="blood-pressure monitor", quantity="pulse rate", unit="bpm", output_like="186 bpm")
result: 117 bpm
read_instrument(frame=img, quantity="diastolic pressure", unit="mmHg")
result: 88 mmHg
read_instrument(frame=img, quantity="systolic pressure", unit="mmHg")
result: 113 mmHg
